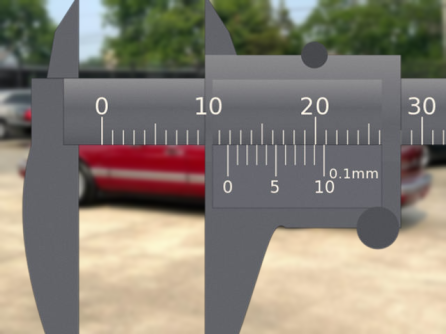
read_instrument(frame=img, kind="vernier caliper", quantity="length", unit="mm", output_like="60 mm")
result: 11.8 mm
